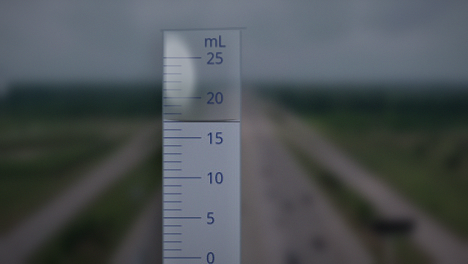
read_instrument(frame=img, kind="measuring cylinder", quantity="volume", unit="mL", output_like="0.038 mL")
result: 17 mL
